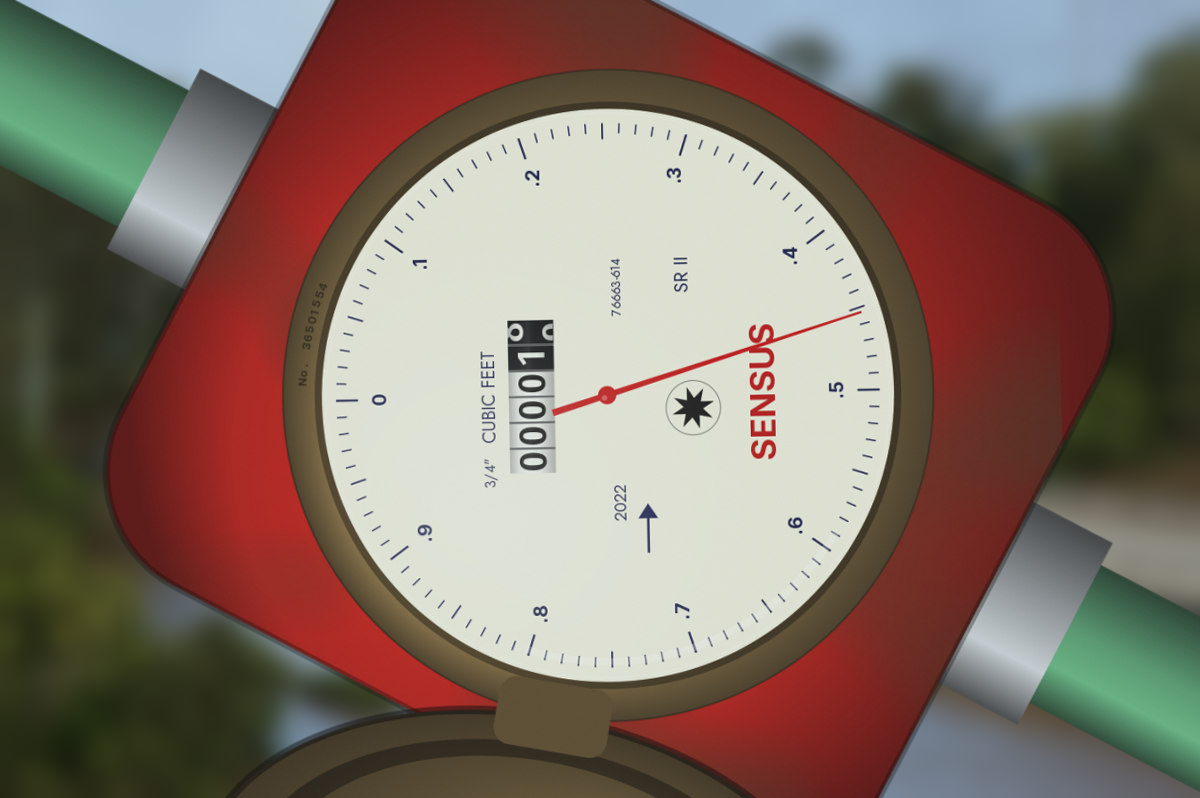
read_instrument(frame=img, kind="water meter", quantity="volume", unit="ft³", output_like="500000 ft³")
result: 18.45 ft³
